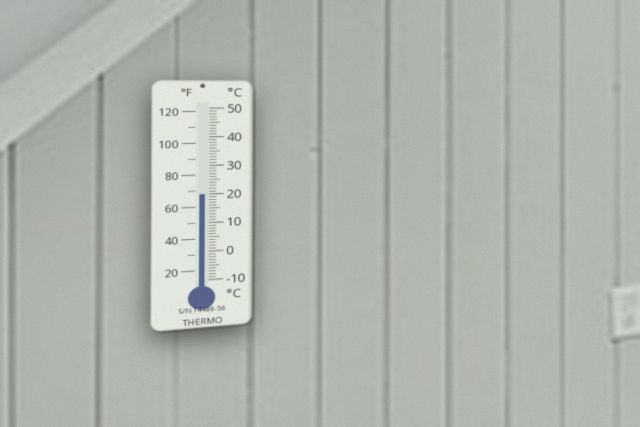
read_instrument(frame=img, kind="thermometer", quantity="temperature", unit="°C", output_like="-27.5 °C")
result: 20 °C
